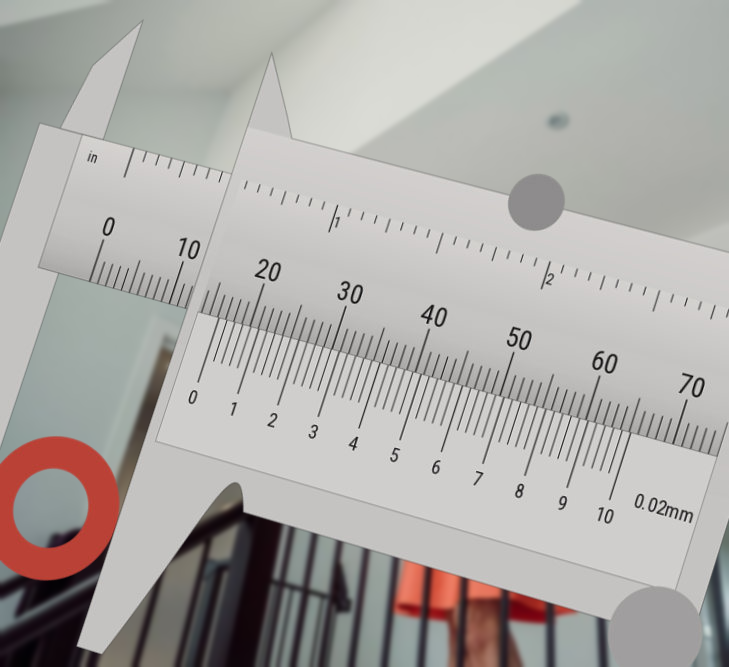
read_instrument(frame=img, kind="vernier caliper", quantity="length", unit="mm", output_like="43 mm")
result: 16.2 mm
